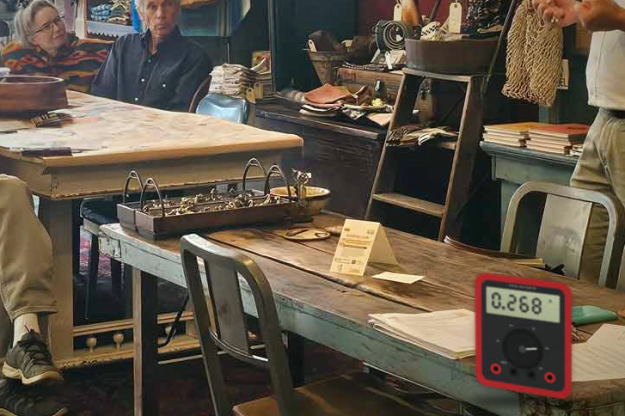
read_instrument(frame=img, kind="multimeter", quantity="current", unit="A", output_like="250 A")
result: 0.268 A
